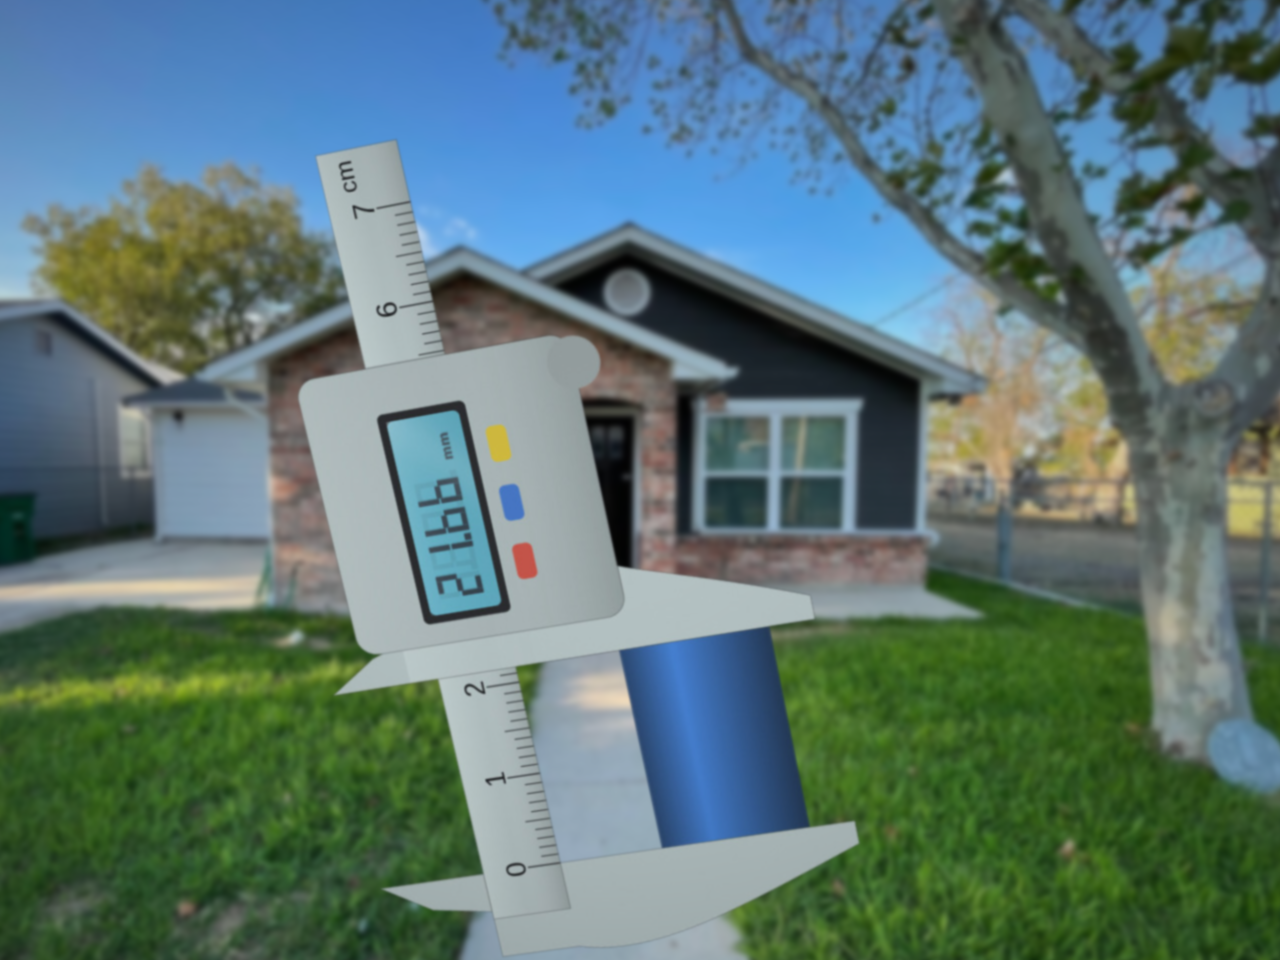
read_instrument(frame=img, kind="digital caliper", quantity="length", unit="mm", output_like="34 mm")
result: 21.66 mm
